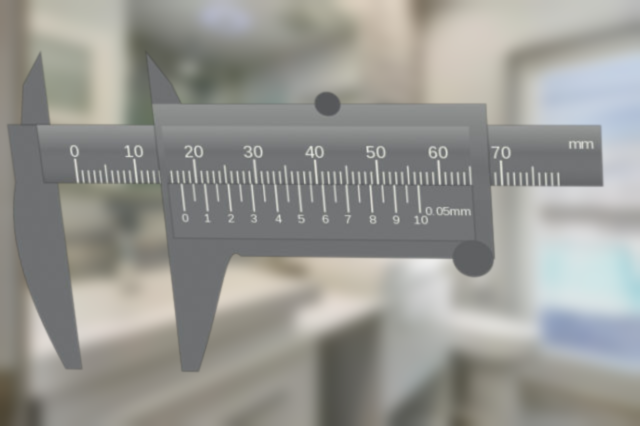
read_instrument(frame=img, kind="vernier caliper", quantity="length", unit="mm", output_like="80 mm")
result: 17.5 mm
